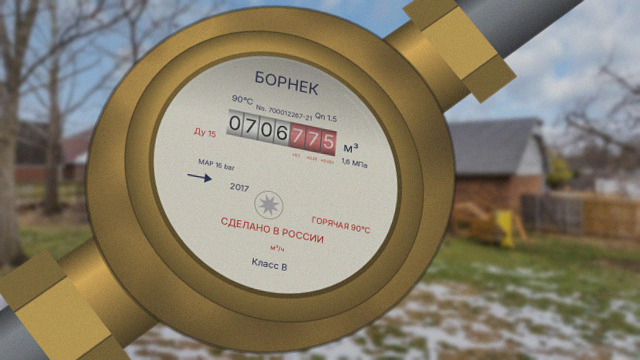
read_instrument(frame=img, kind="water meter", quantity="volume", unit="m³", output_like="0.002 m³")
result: 706.775 m³
